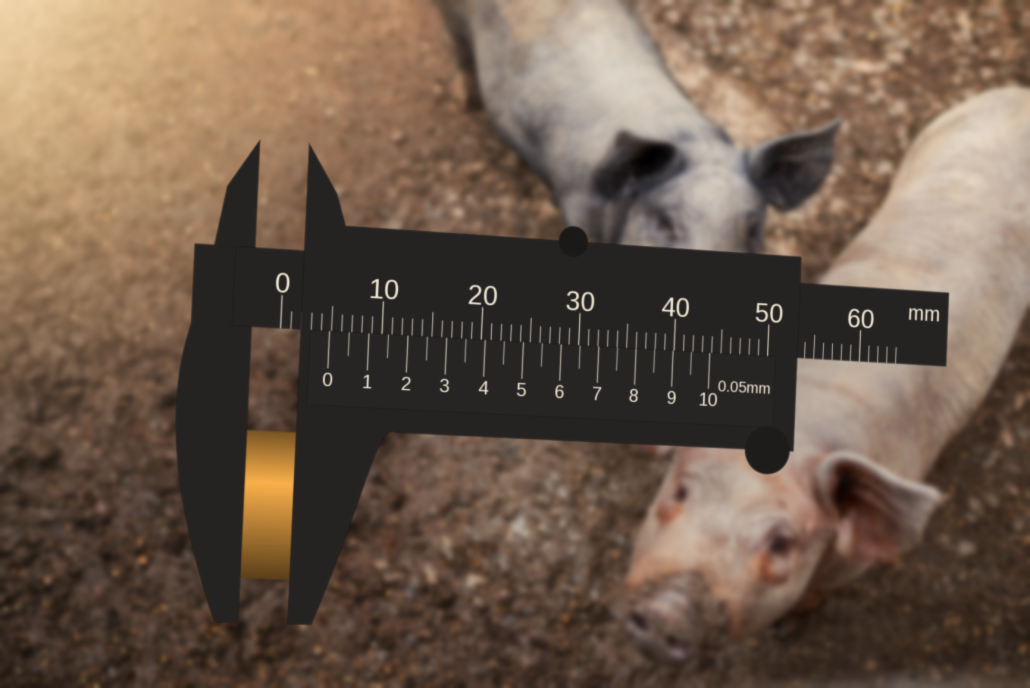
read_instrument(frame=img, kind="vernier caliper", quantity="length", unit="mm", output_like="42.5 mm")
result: 4.8 mm
